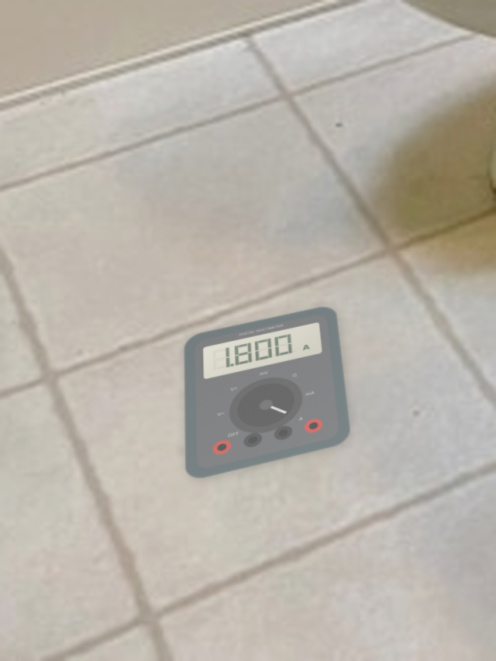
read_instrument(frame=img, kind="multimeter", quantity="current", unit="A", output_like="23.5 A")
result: 1.800 A
